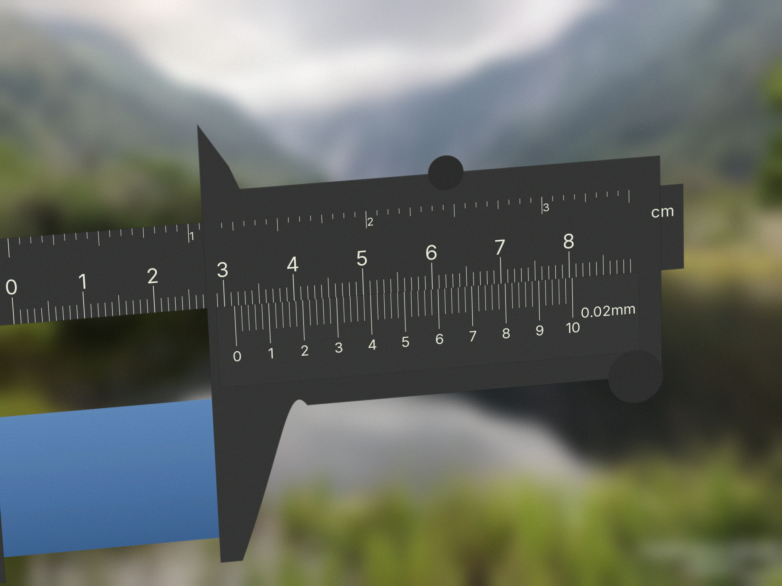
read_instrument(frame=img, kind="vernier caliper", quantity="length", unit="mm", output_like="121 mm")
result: 31.4 mm
